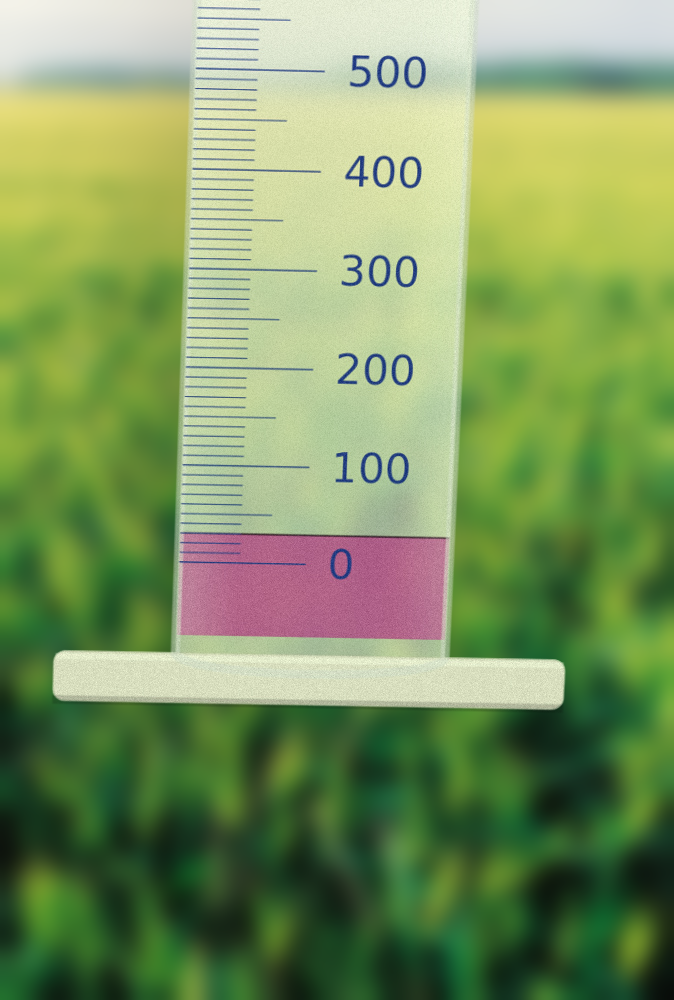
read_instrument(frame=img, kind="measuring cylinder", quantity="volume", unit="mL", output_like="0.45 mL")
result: 30 mL
